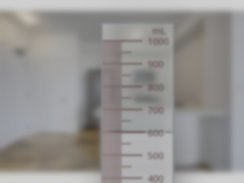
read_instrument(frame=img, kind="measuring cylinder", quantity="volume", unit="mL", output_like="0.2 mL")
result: 600 mL
